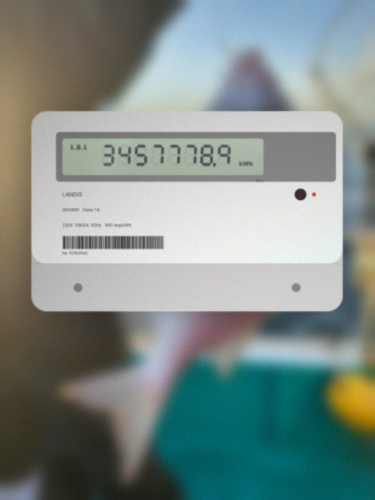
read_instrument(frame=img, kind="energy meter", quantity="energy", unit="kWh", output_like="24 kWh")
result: 3457778.9 kWh
